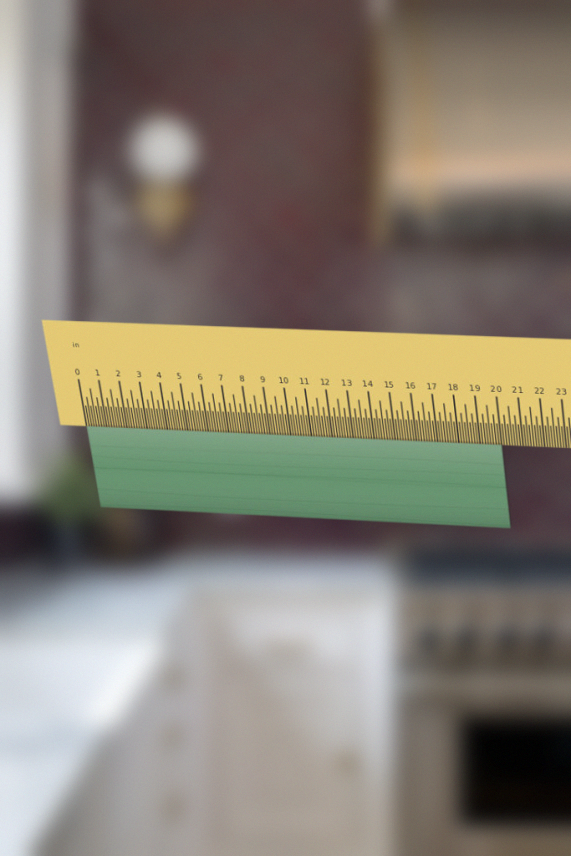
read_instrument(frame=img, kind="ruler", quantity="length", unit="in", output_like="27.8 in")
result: 20 in
